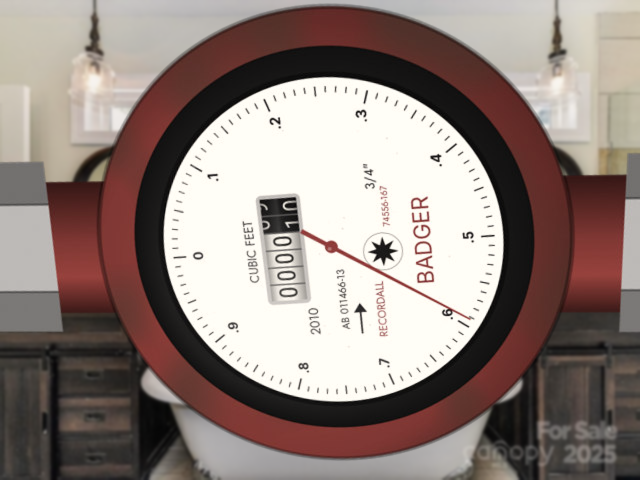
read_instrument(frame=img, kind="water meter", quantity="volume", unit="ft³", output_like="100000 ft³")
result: 9.59 ft³
